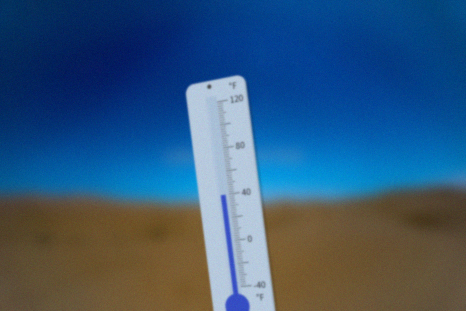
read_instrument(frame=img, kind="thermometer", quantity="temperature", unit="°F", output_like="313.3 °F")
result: 40 °F
